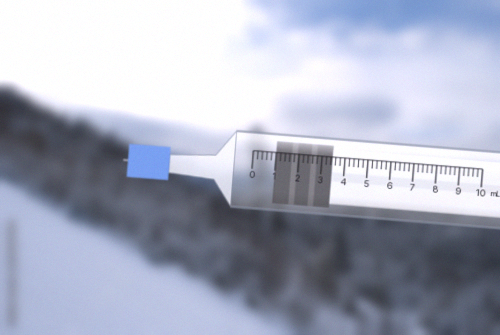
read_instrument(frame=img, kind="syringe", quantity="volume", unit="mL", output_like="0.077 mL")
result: 1 mL
